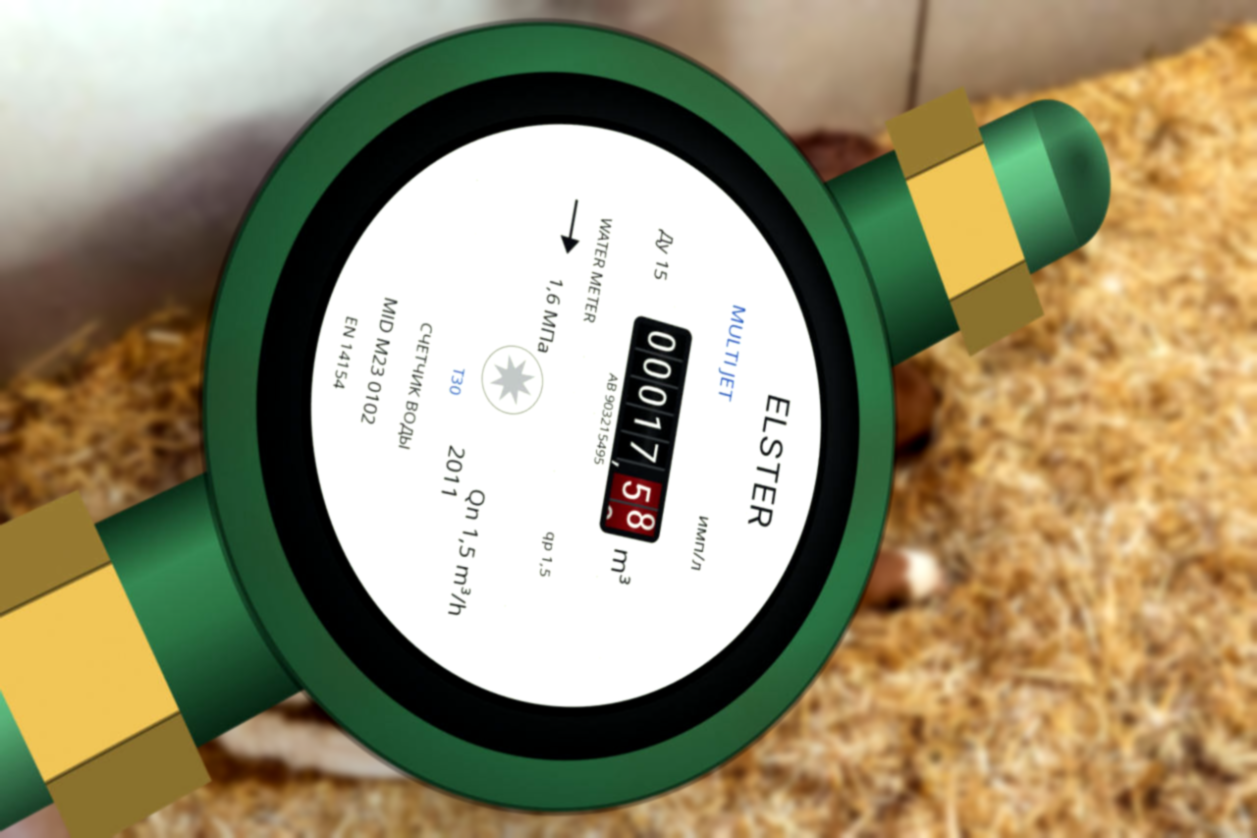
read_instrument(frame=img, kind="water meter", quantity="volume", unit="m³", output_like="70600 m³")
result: 17.58 m³
